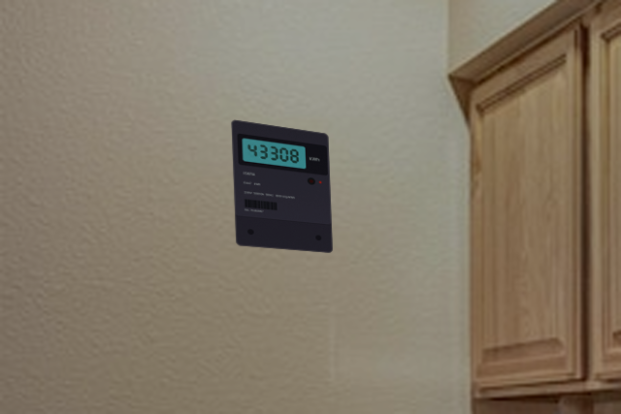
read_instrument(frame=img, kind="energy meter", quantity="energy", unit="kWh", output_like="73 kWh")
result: 43308 kWh
